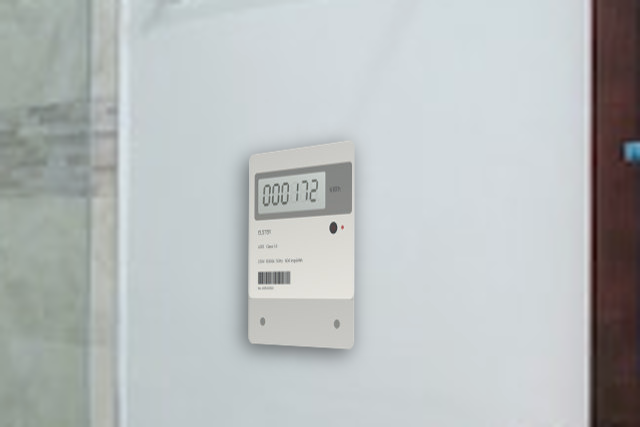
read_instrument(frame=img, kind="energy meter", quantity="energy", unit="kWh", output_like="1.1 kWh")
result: 172 kWh
